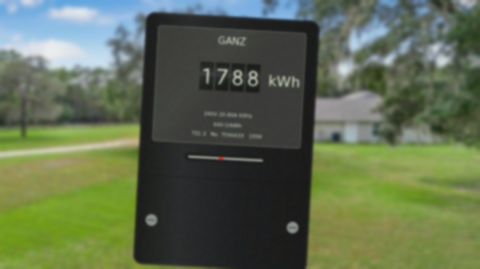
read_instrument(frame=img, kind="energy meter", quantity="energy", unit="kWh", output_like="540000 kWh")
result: 1788 kWh
